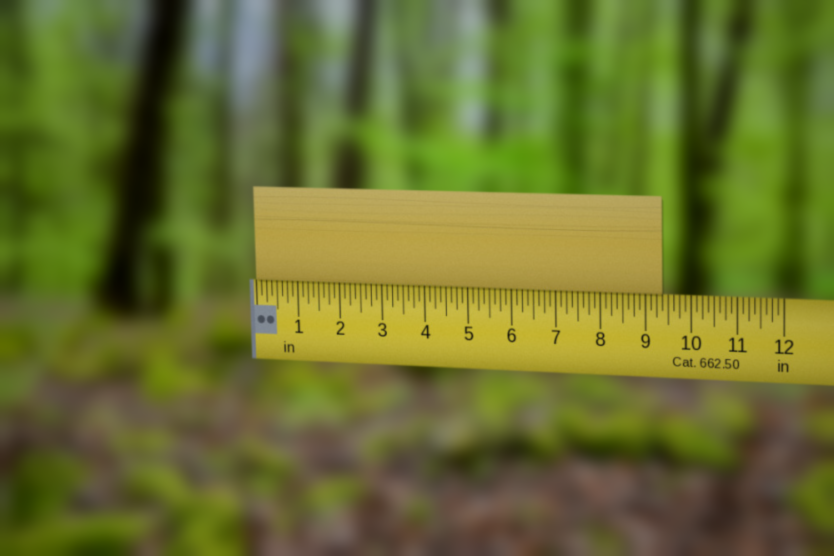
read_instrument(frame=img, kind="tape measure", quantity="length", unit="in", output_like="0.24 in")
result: 9.375 in
